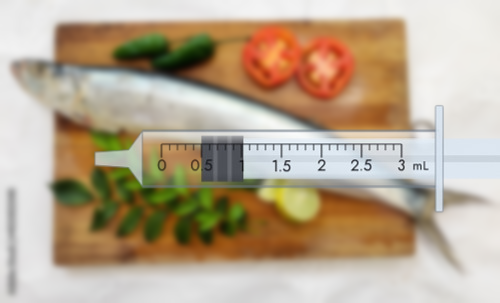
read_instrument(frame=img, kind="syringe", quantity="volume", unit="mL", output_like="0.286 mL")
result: 0.5 mL
